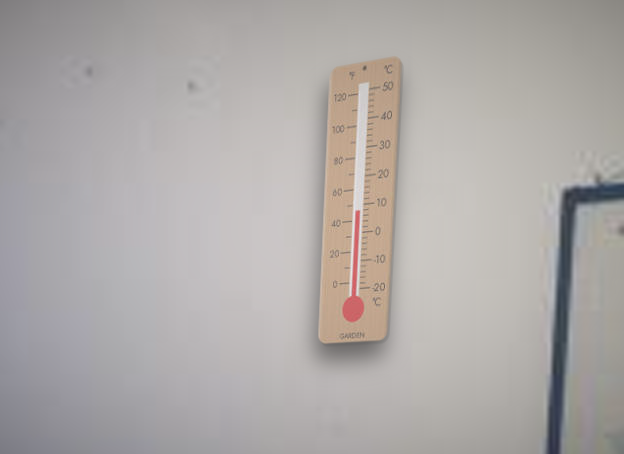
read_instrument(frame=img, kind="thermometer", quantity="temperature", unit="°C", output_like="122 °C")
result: 8 °C
